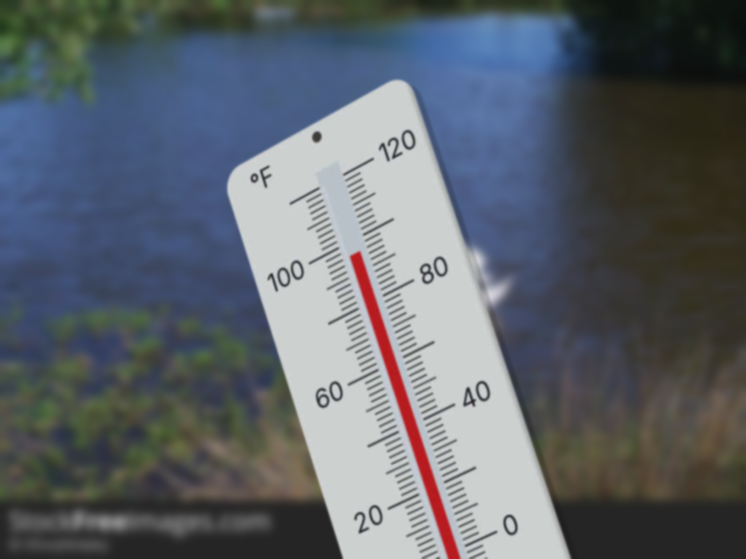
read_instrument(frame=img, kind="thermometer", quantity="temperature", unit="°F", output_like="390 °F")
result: 96 °F
